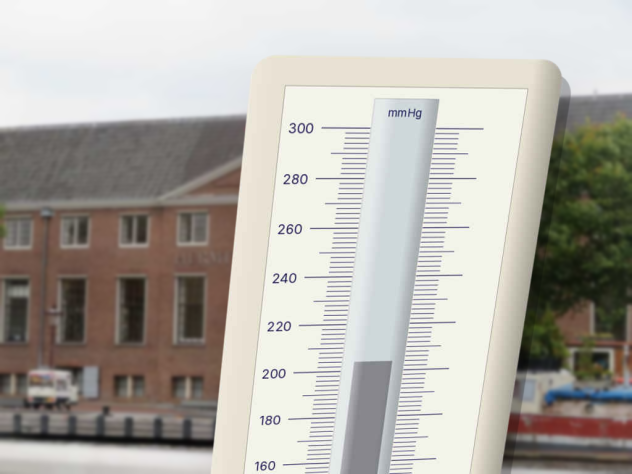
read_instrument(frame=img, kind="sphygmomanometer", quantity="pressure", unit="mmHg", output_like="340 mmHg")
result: 204 mmHg
